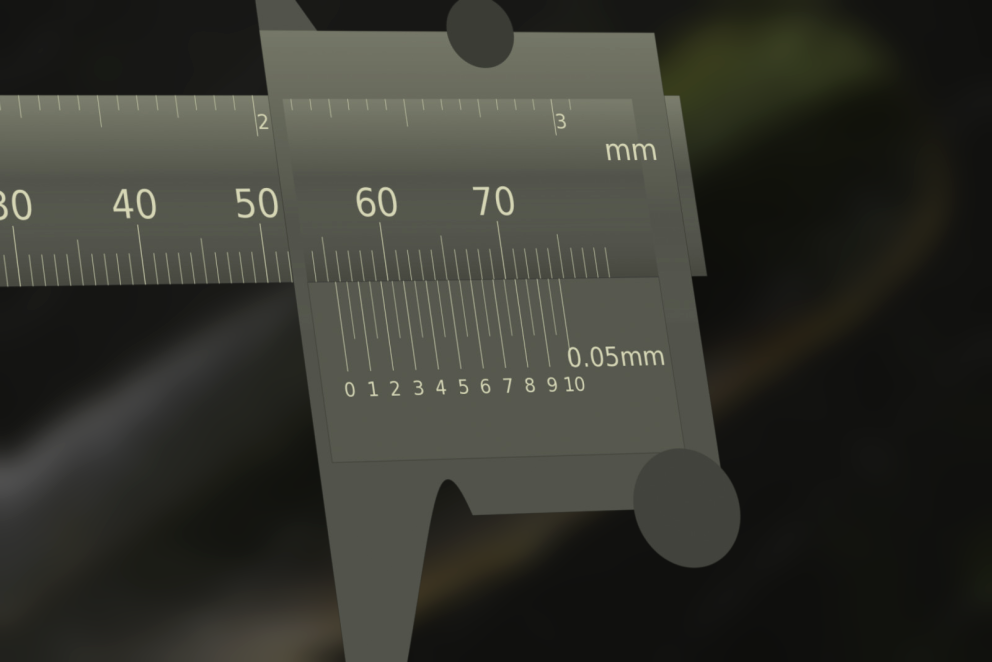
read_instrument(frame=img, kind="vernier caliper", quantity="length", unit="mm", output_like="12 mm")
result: 55.6 mm
